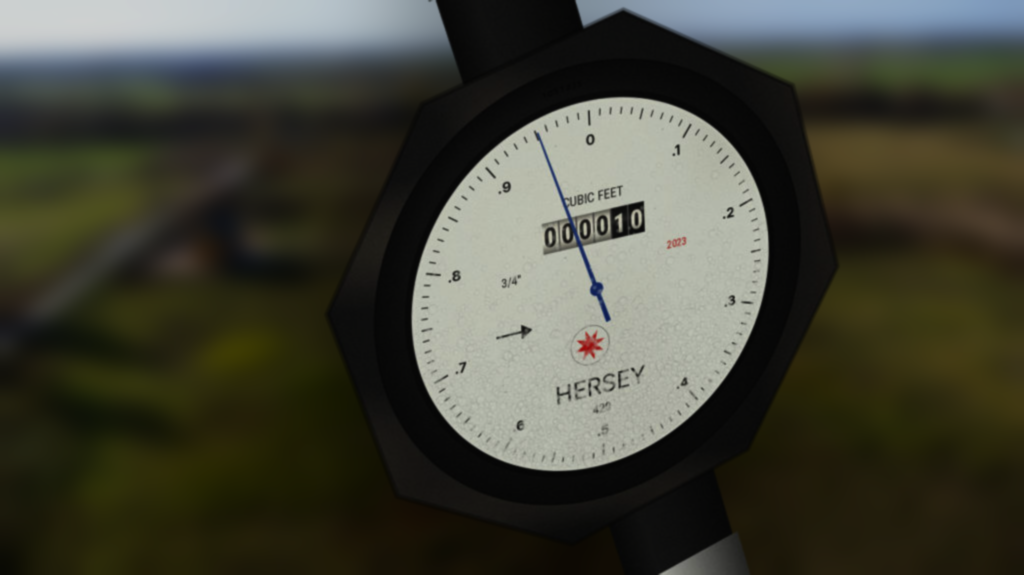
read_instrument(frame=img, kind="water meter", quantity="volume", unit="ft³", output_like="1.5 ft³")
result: 9.95 ft³
